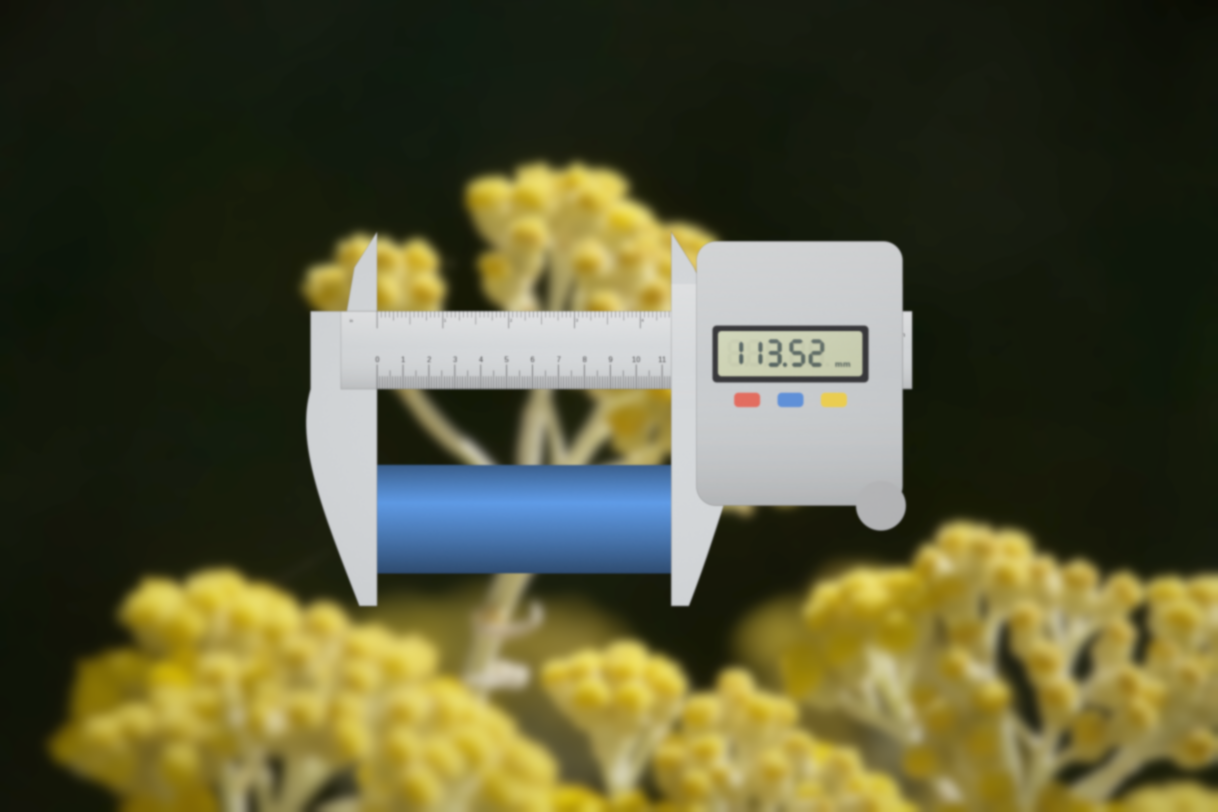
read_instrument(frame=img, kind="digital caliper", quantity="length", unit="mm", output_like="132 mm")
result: 113.52 mm
